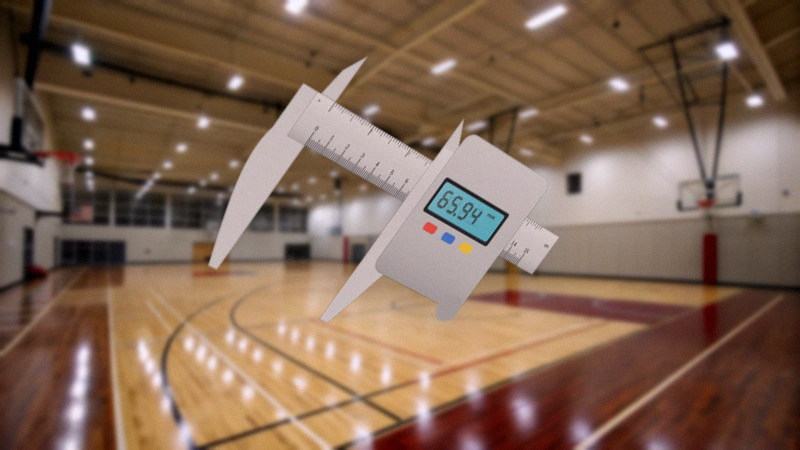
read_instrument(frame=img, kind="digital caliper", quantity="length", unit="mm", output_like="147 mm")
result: 65.94 mm
